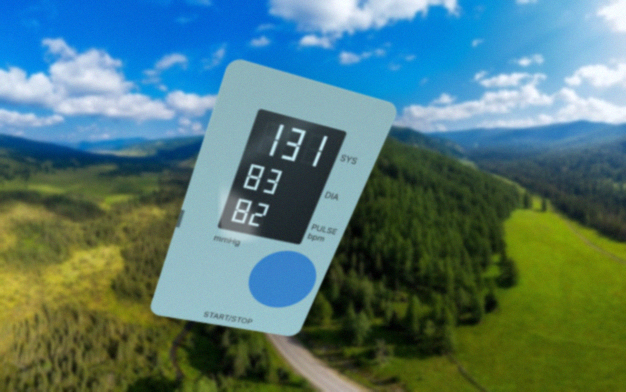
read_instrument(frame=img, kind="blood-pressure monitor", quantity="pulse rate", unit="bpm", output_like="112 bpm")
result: 82 bpm
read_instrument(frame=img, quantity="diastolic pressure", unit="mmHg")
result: 83 mmHg
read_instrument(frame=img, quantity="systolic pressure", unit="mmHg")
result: 131 mmHg
